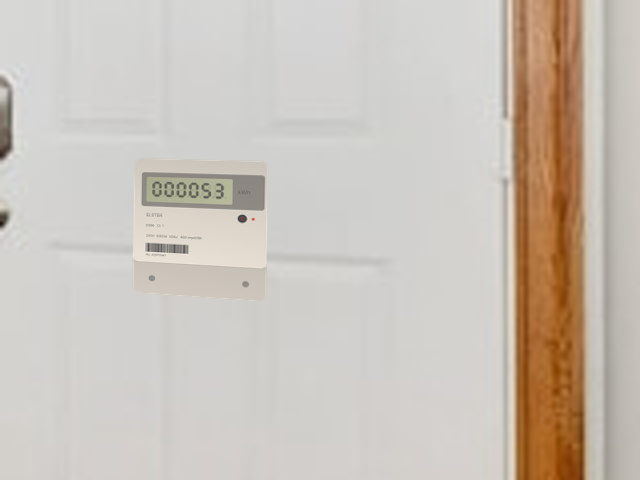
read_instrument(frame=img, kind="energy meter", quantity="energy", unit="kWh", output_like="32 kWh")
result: 53 kWh
